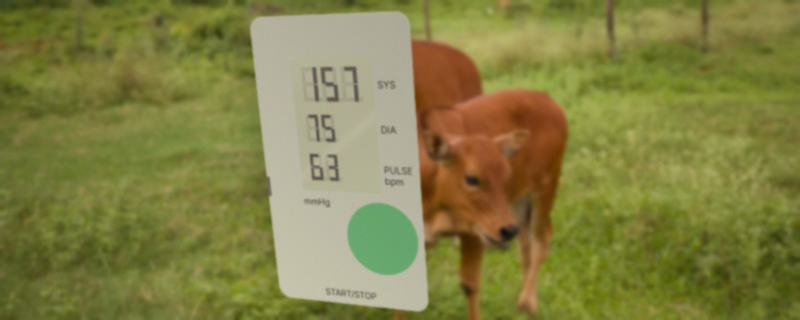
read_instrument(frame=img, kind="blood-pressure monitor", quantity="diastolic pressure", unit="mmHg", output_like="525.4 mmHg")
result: 75 mmHg
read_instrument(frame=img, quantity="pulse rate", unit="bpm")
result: 63 bpm
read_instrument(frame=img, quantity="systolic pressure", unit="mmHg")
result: 157 mmHg
